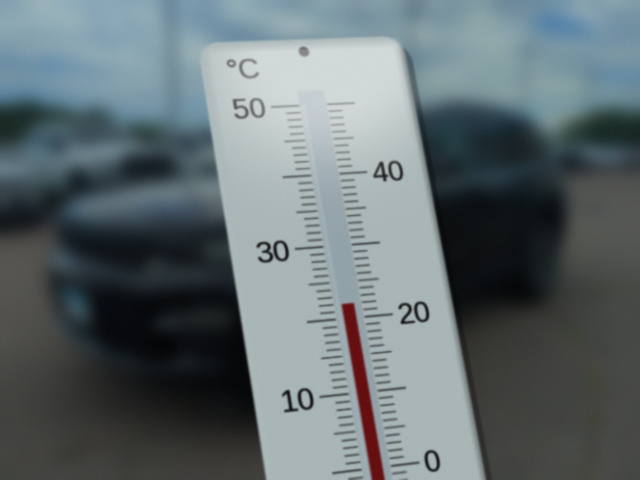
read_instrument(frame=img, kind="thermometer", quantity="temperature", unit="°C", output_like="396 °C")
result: 22 °C
